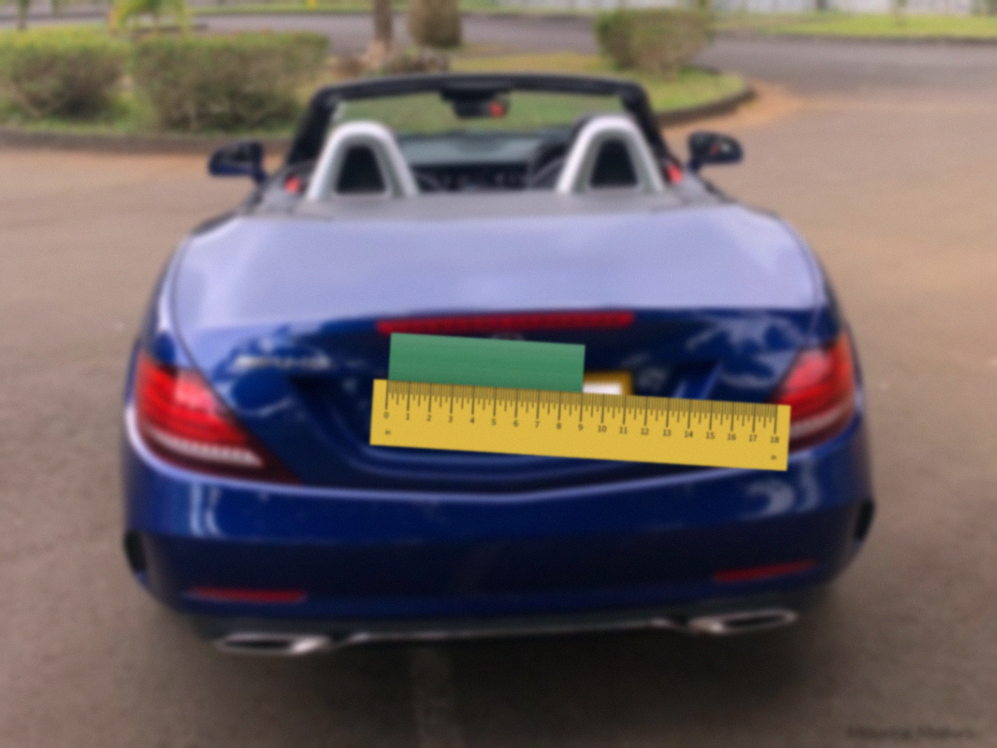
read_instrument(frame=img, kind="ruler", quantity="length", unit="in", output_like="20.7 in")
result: 9 in
